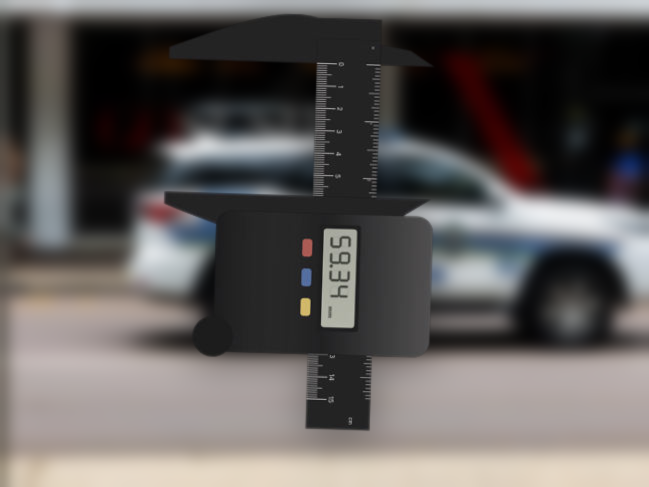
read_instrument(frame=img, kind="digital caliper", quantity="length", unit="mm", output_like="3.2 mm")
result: 59.34 mm
